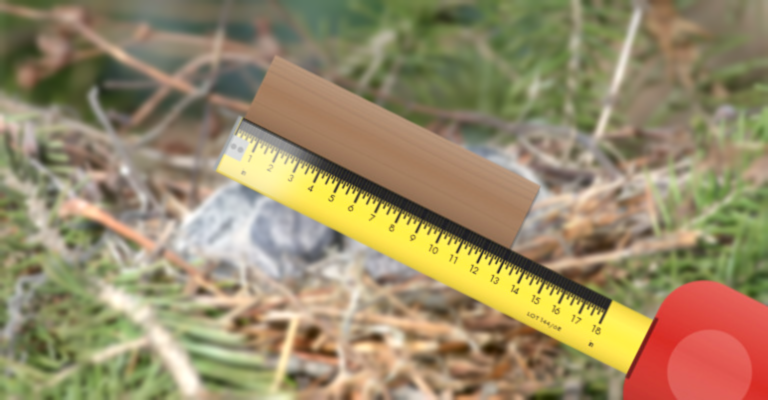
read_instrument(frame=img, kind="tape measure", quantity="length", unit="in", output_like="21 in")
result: 13 in
